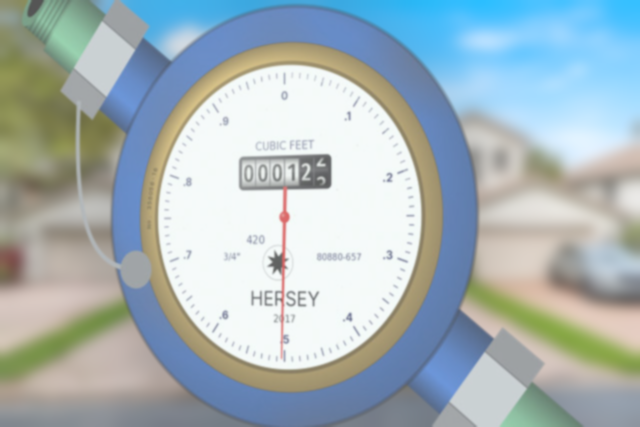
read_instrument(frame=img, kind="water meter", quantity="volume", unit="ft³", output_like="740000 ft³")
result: 122.50 ft³
